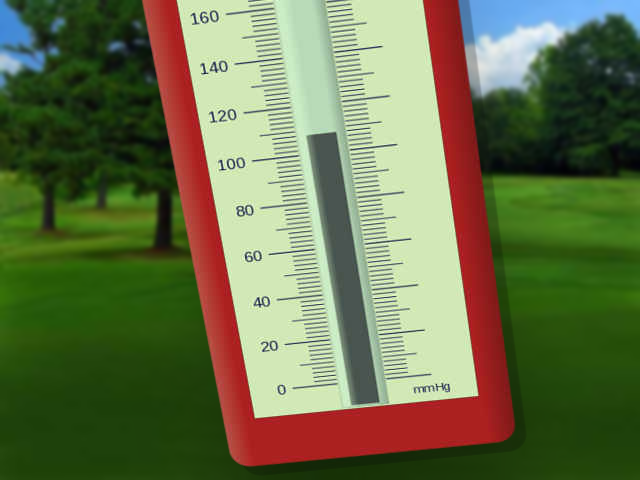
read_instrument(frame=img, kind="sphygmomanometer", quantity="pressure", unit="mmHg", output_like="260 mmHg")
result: 108 mmHg
